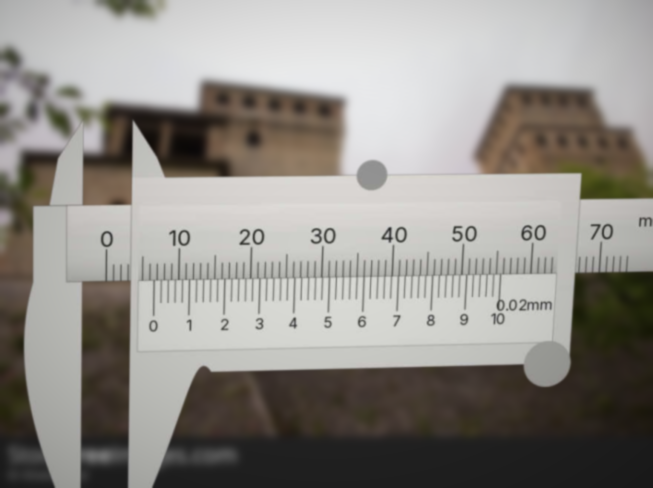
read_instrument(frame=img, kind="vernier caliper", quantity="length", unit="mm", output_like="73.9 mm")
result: 6.6 mm
